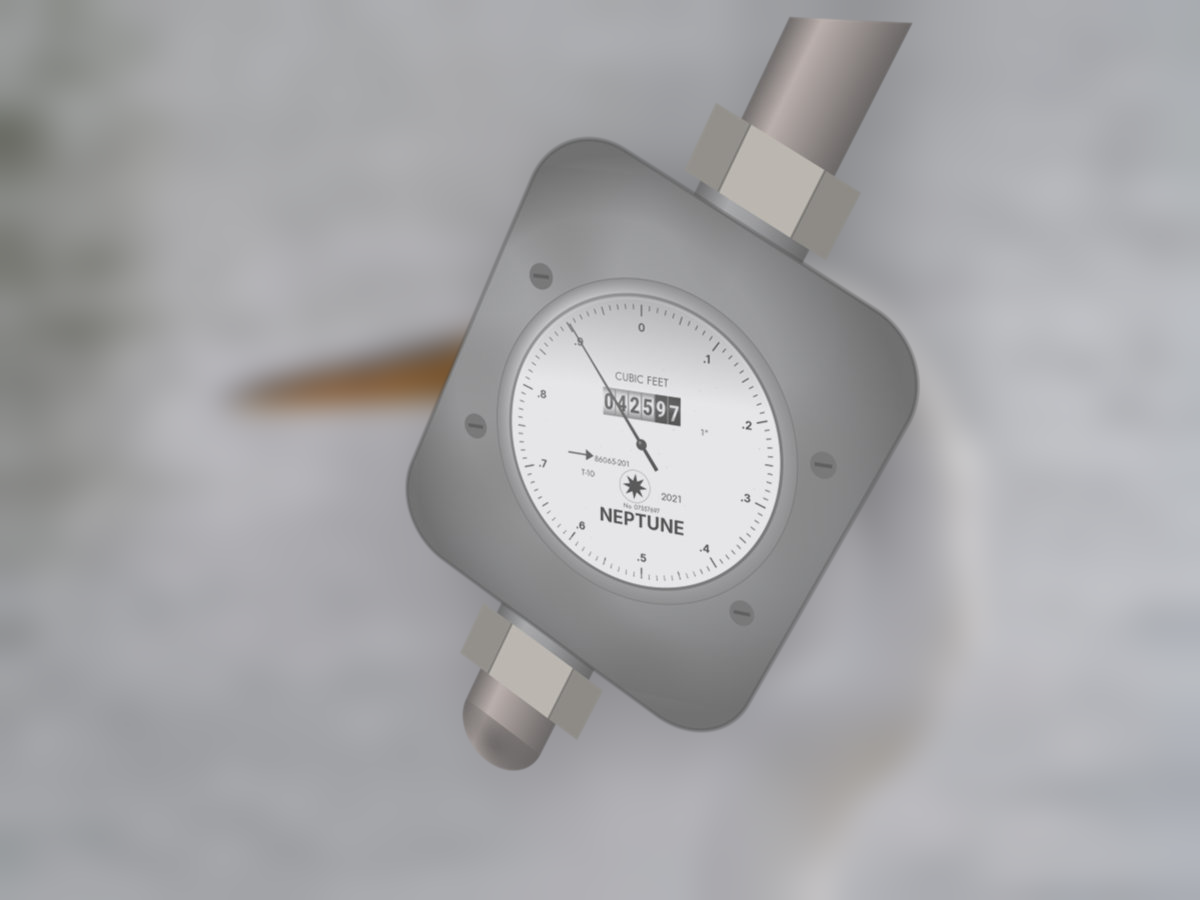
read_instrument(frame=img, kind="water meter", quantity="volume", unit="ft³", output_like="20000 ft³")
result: 42596.90 ft³
